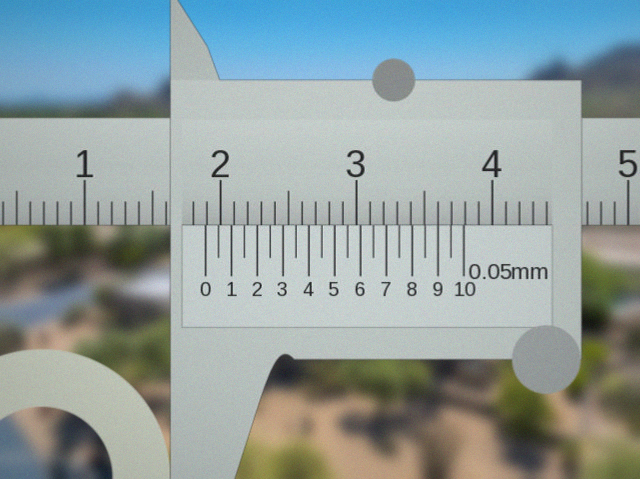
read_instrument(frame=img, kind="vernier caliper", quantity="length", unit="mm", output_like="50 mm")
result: 18.9 mm
